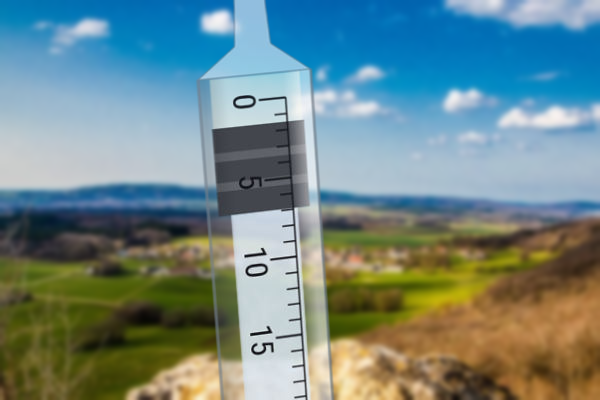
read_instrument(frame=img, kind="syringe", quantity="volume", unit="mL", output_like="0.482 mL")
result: 1.5 mL
